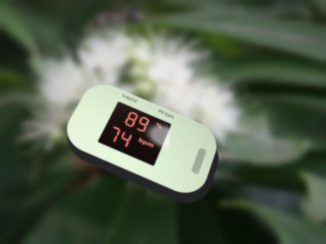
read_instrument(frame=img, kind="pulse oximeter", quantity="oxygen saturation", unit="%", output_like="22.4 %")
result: 89 %
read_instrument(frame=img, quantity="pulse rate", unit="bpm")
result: 74 bpm
